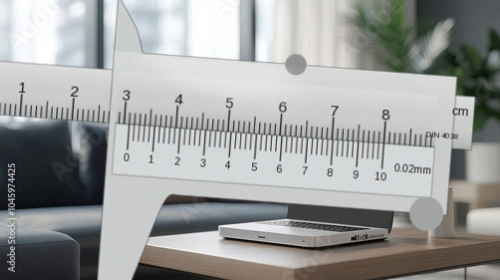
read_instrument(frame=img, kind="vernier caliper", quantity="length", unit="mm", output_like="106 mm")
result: 31.0 mm
